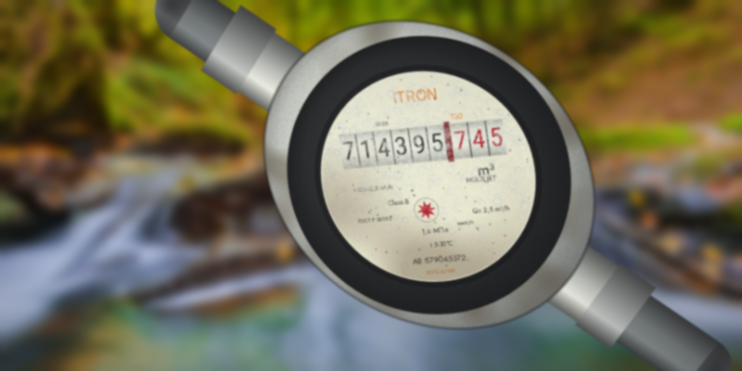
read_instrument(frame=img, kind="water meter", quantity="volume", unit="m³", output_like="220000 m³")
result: 714395.745 m³
